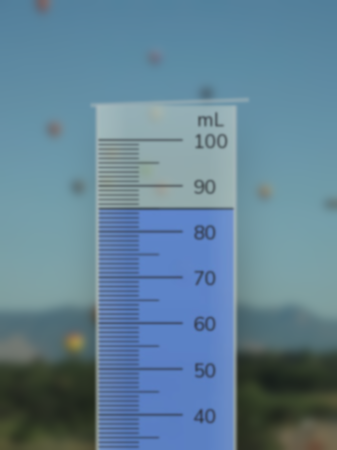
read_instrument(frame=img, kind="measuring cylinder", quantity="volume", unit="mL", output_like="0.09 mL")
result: 85 mL
